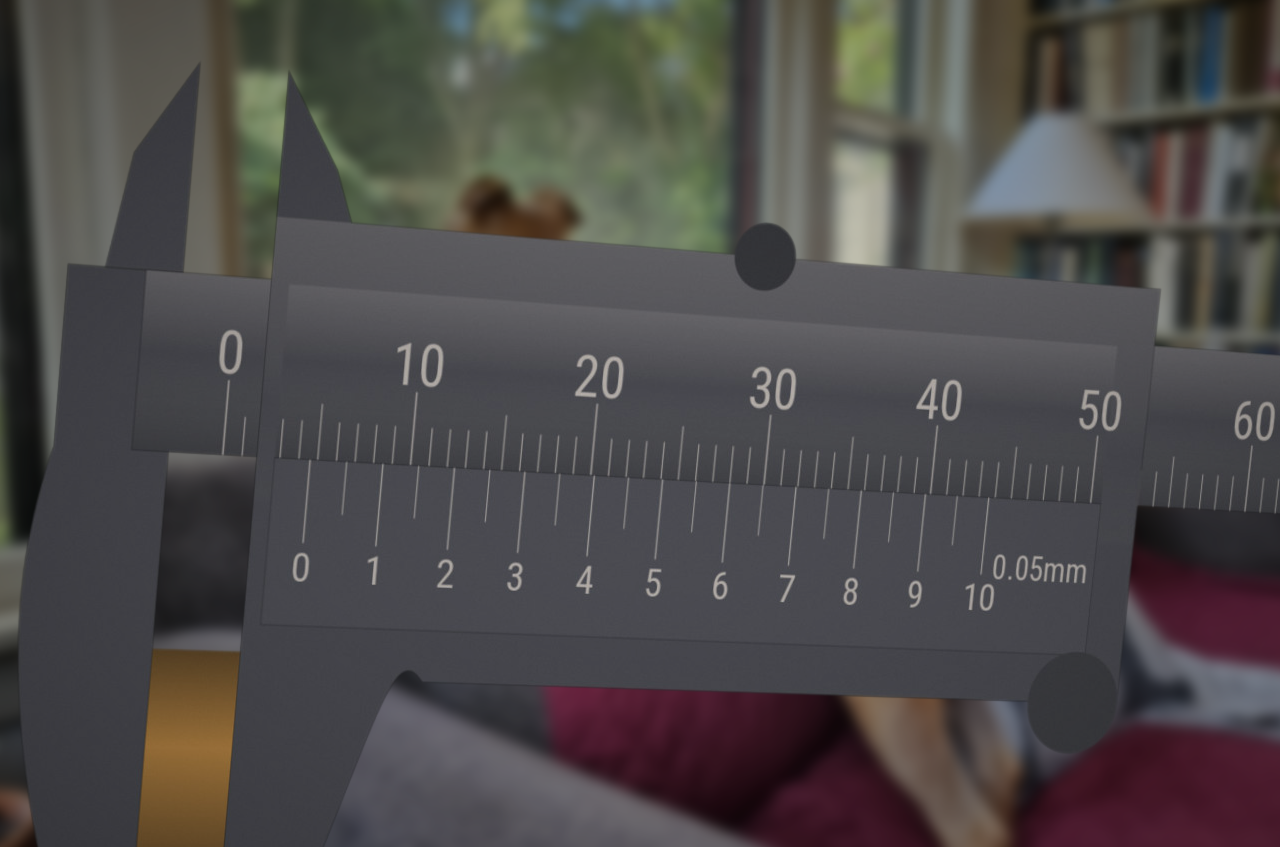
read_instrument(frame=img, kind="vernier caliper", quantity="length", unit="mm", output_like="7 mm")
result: 4.6 mm
